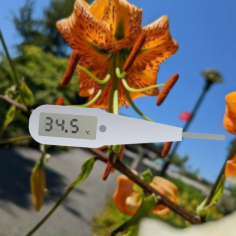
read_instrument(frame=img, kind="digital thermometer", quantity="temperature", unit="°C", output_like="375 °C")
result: 34.5 °C
